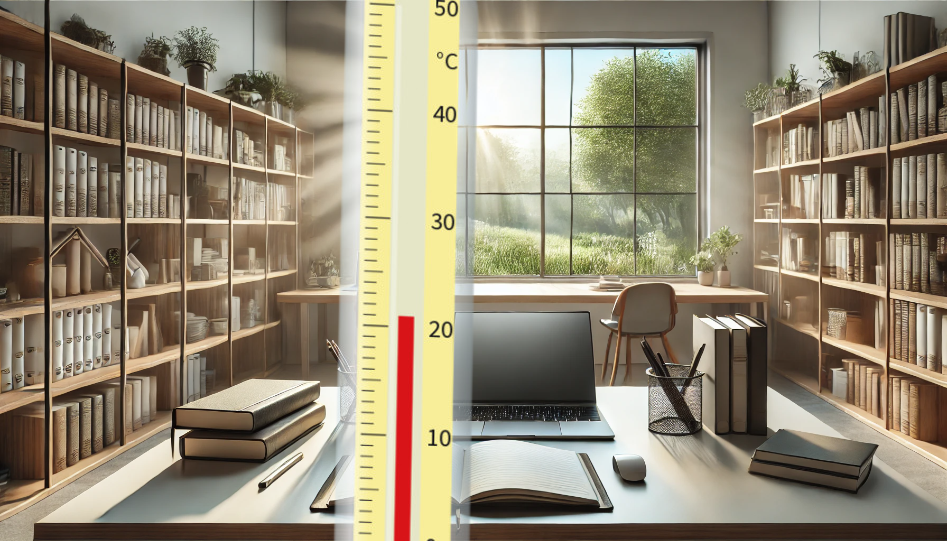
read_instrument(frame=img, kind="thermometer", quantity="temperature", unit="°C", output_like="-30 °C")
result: 21 °C
